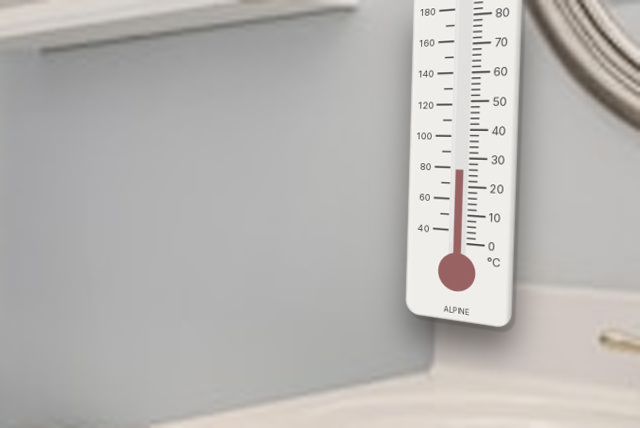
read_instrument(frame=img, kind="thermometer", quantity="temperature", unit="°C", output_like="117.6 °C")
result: 26 °C
